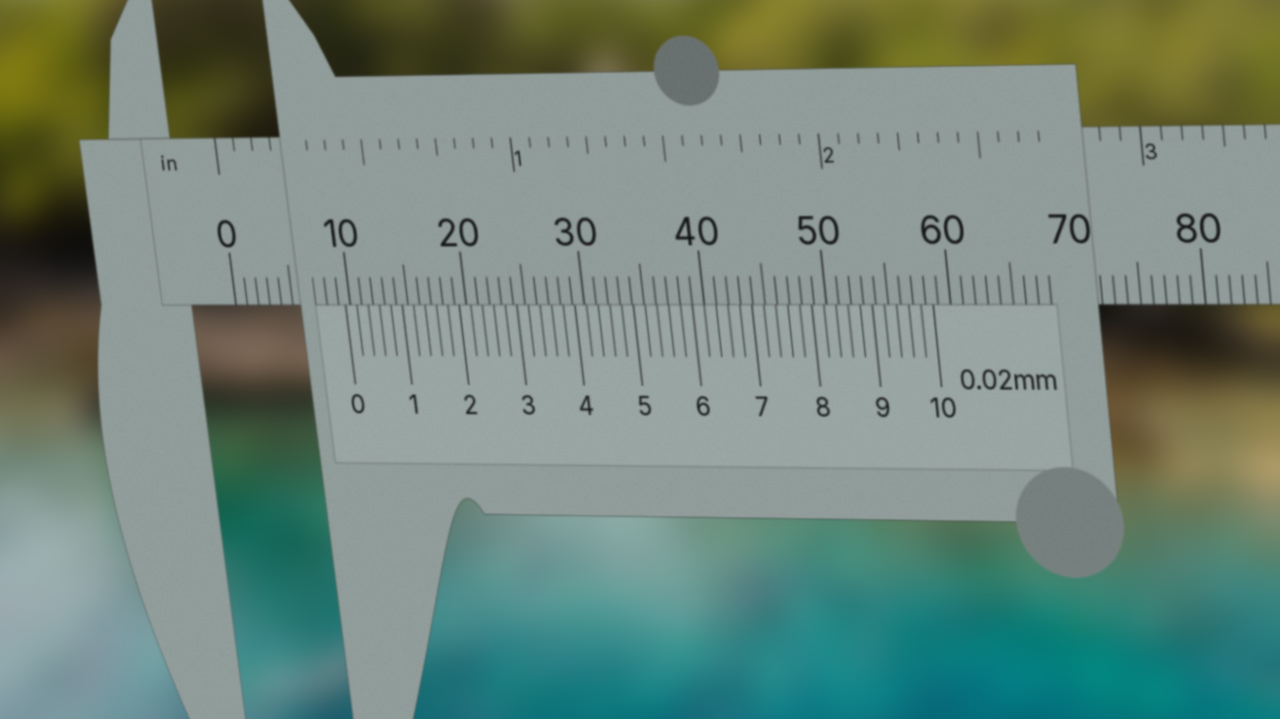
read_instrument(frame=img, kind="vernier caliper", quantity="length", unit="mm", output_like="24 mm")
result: 9.6 mm
